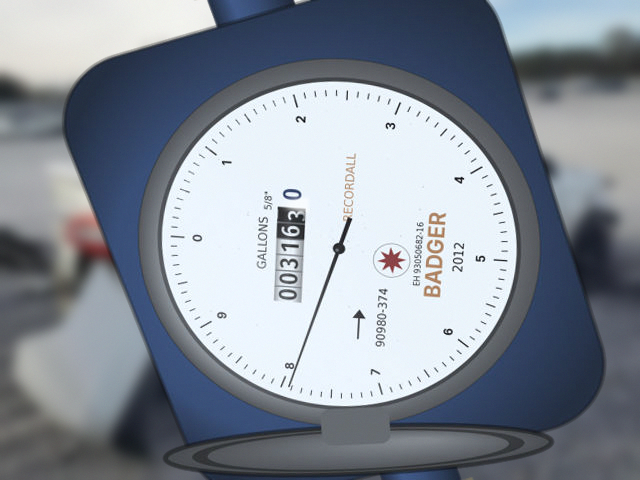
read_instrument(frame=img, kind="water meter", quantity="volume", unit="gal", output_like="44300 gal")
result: 31627.9 gal
